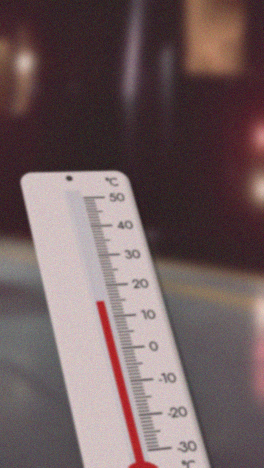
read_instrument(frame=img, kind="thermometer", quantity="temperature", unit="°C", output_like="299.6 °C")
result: 15 °C
